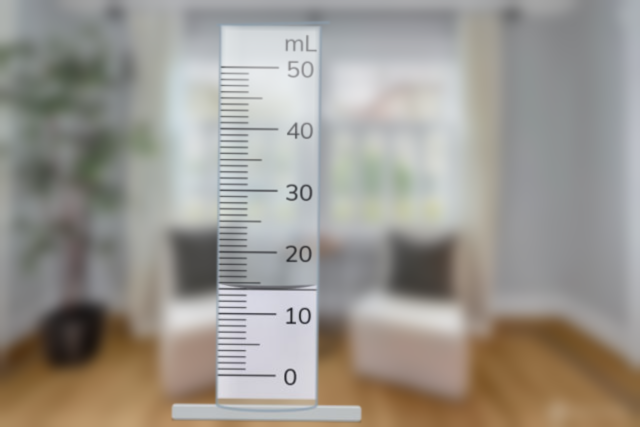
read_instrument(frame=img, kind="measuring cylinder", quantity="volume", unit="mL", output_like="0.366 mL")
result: 14 mL
